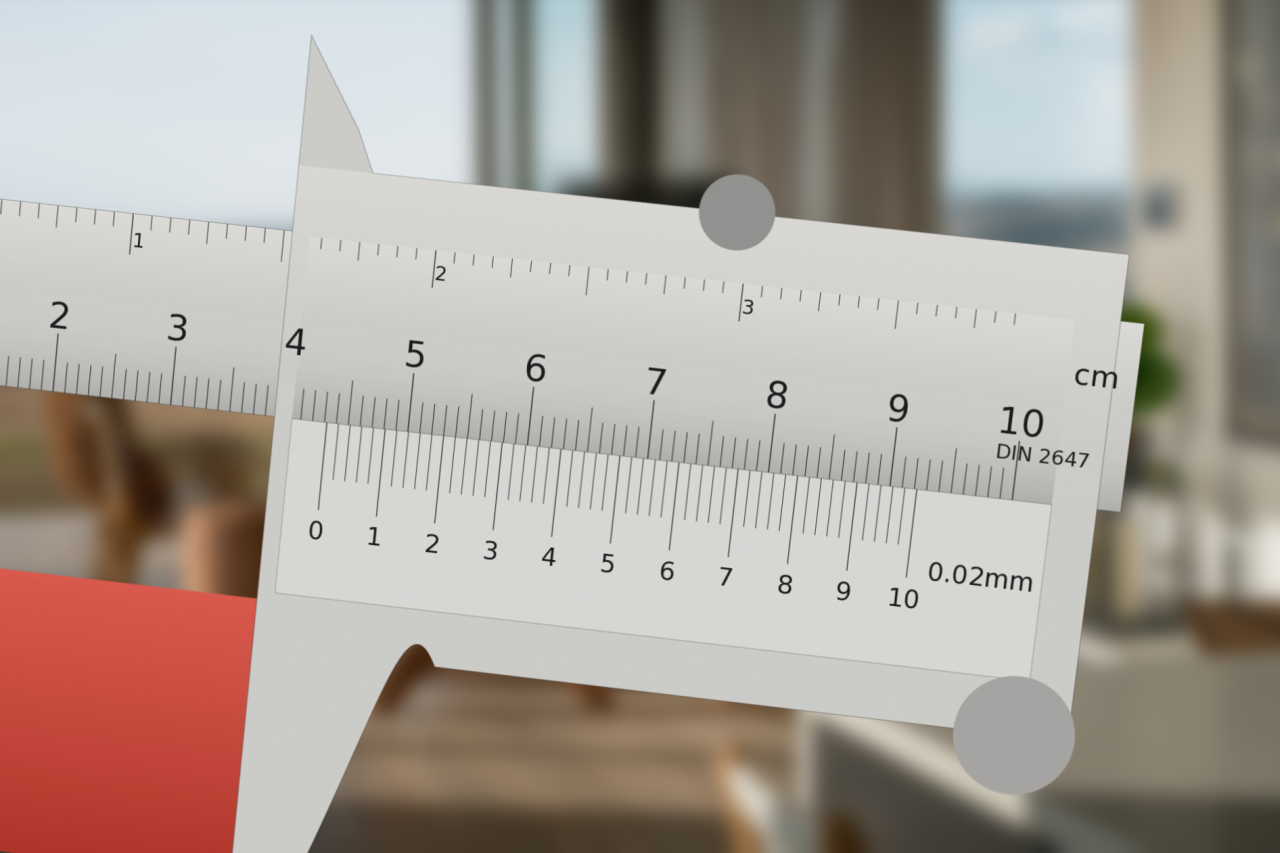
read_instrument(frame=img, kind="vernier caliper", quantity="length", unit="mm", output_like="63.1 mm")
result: 43.2 mm
